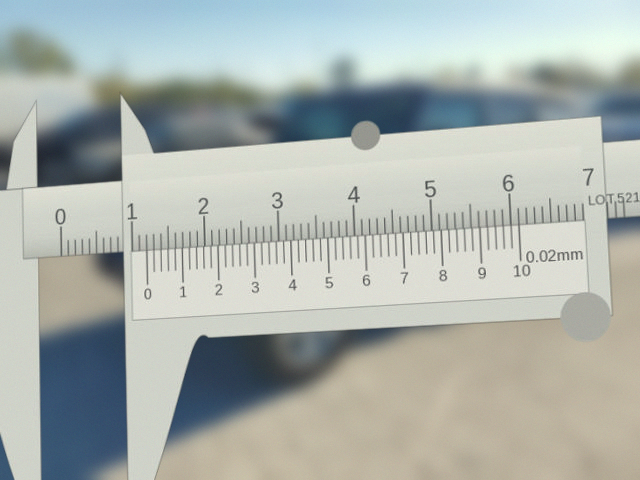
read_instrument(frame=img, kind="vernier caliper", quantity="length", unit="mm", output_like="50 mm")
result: 12.0 mm
